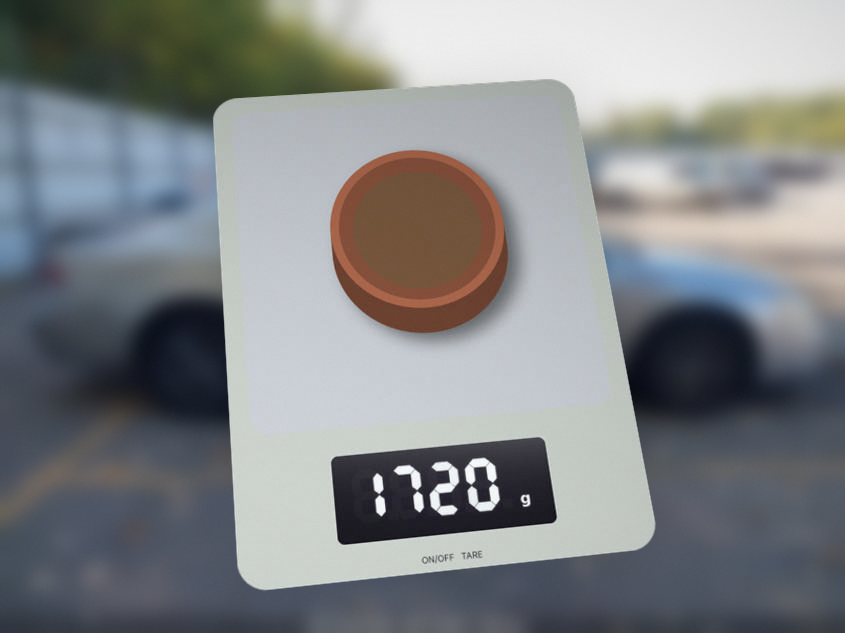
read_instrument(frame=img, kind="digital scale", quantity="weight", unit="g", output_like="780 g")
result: 1720 g
